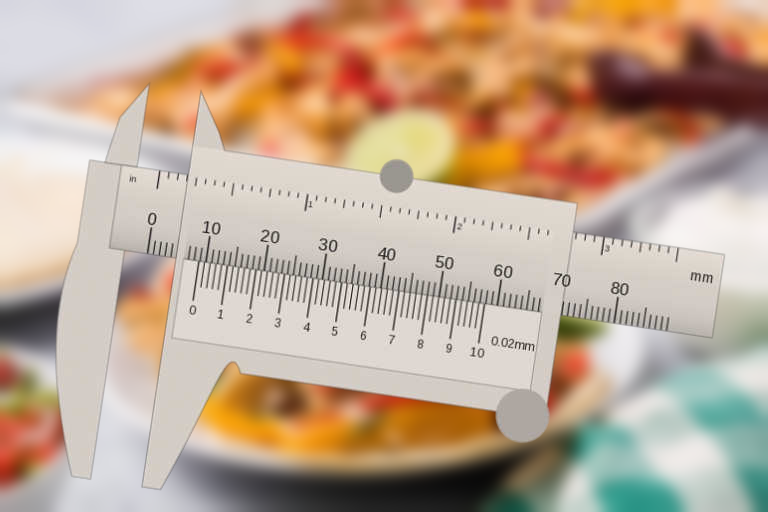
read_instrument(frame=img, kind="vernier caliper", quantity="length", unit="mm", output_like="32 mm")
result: 8.8 mm
